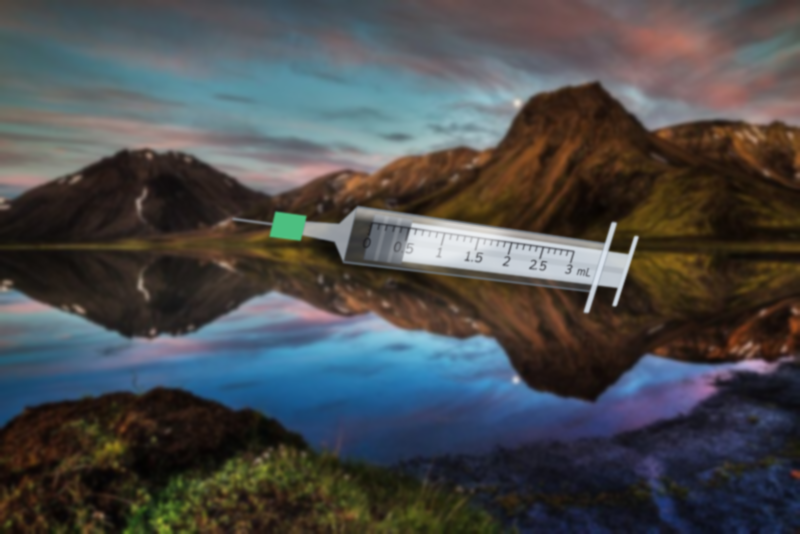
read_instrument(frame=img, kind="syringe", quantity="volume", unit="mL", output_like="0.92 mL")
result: 0 mL
